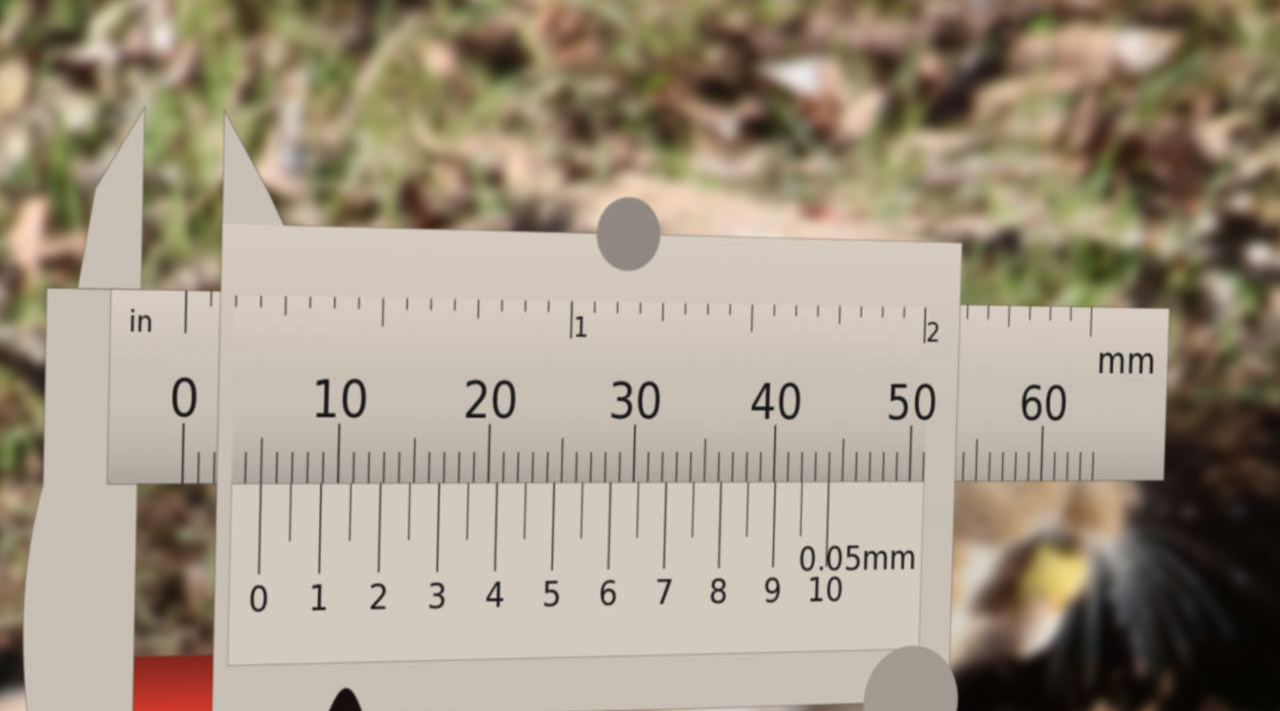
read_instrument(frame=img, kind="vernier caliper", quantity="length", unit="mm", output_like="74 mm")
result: 5.0 mm
